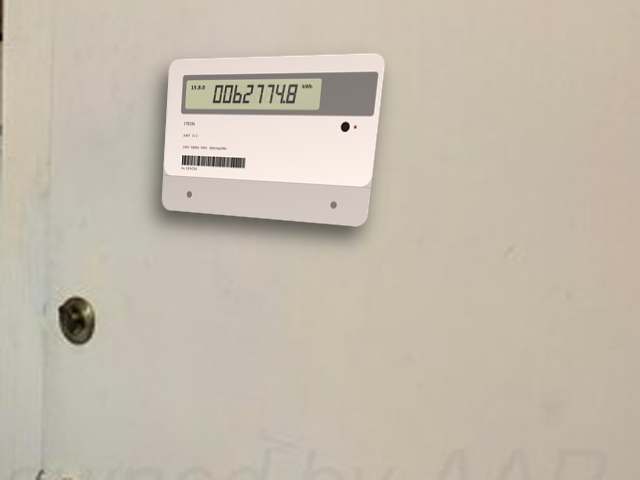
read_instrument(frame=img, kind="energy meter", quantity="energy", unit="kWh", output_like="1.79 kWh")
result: 62774.8 kWh
